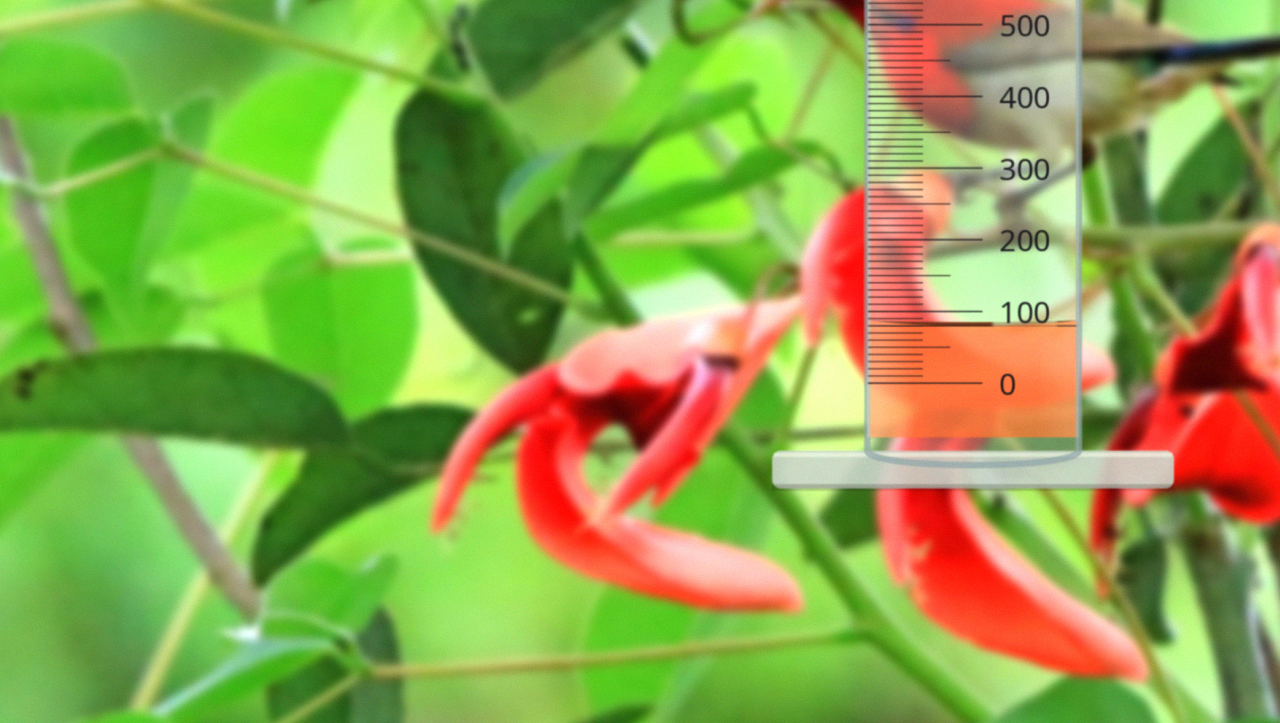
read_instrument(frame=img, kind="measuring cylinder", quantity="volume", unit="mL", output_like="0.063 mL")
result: 80 mL
